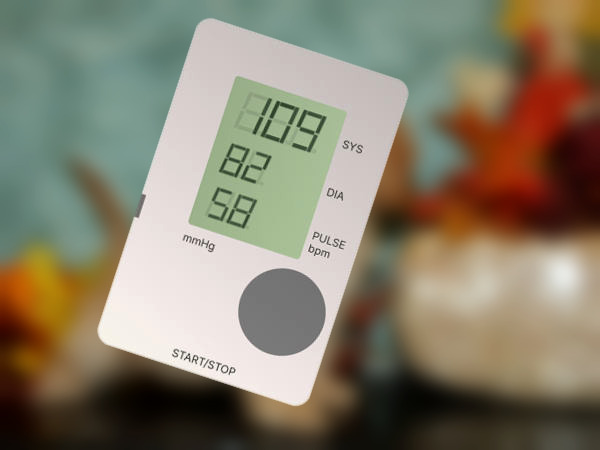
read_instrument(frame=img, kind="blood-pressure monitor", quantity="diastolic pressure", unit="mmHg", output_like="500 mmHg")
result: 82 mmHg
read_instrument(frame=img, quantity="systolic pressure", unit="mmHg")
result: 109 mmHg
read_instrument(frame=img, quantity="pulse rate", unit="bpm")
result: 58 bpm
